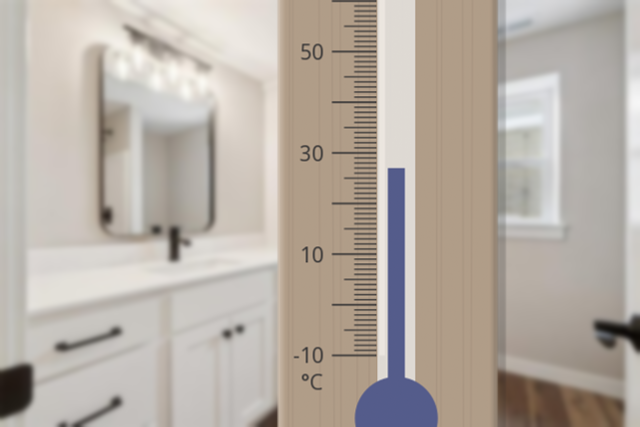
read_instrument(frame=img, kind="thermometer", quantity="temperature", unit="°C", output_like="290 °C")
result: 27 °C
